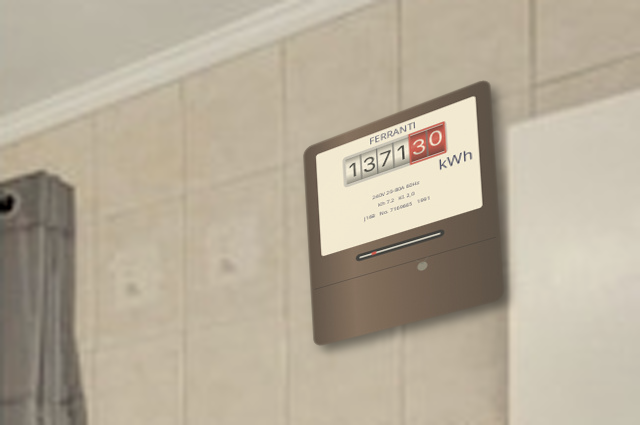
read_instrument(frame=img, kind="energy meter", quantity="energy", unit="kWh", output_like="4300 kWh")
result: 1371.30 kWh
